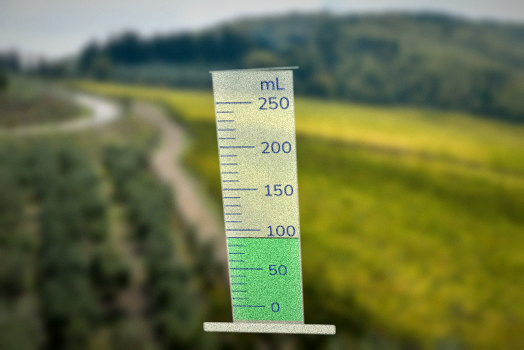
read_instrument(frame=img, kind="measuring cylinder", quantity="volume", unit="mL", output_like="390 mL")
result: 90 mL
